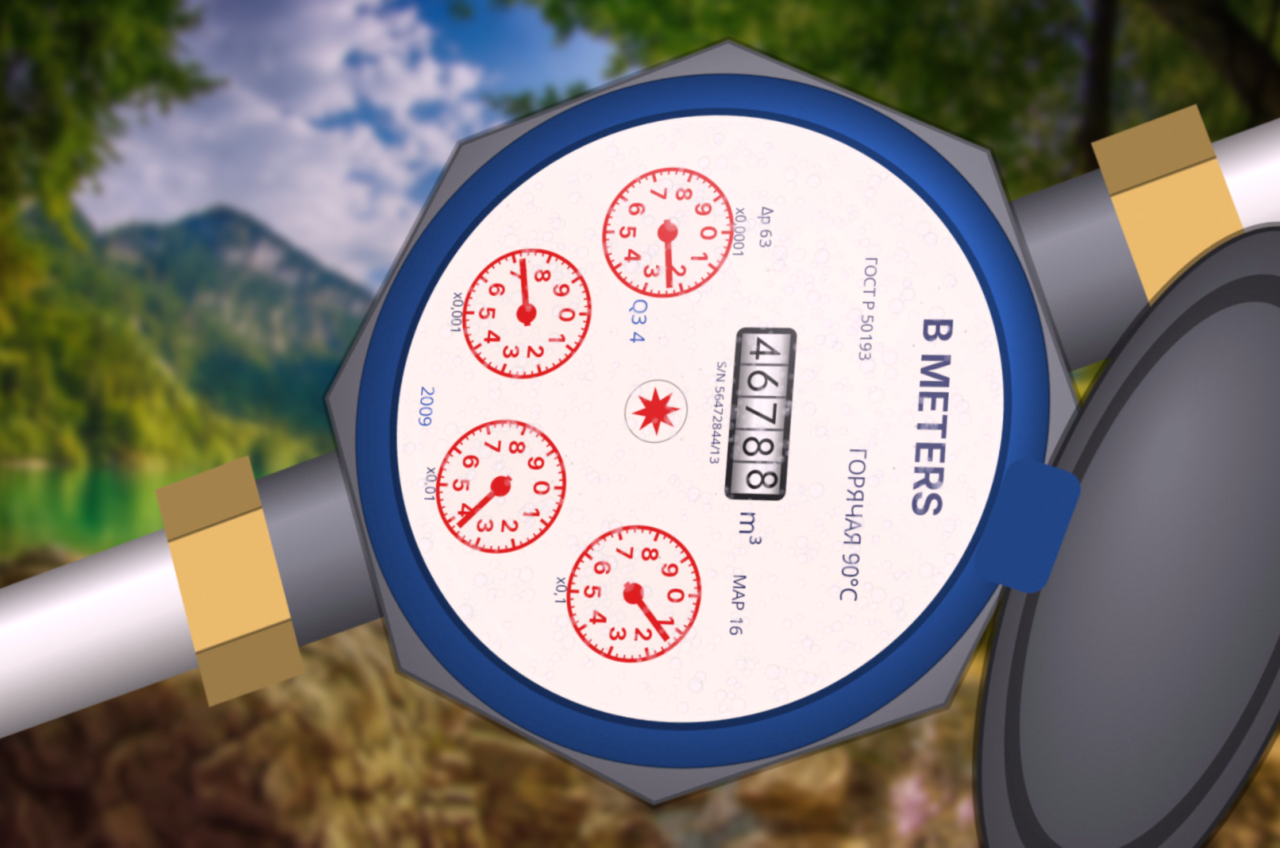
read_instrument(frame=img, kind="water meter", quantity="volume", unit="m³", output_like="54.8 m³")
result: 46788.1372 m³
